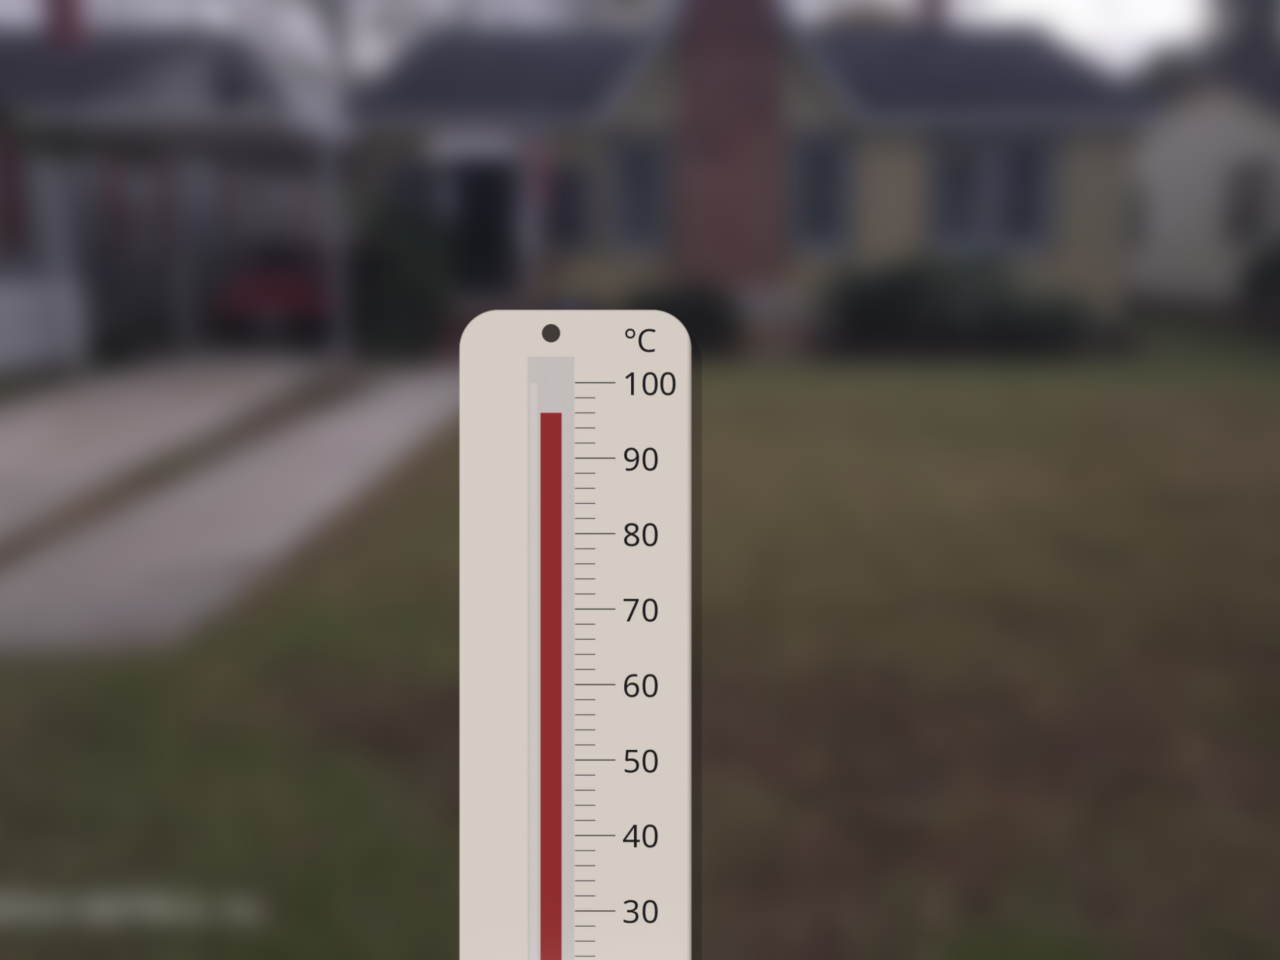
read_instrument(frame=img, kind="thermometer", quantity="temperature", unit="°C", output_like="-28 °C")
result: 96 °C
